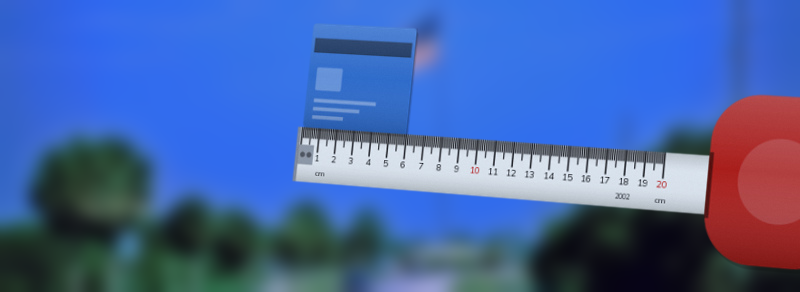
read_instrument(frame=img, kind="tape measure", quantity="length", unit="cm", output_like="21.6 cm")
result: 6 cm
